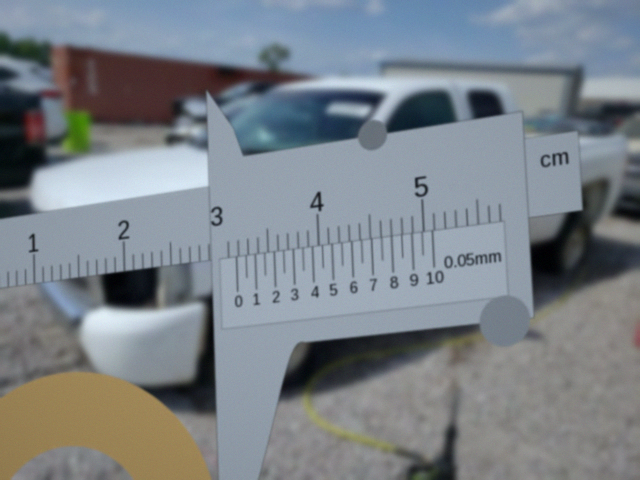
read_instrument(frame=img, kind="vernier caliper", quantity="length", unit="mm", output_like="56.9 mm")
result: 31.8 mm
